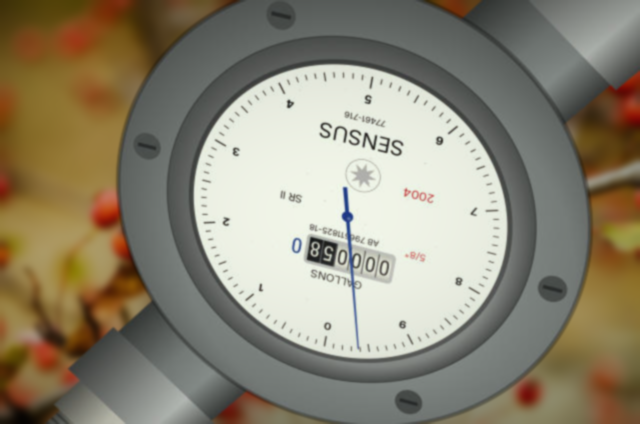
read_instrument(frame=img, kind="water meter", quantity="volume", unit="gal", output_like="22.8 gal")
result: 579.6 gal
